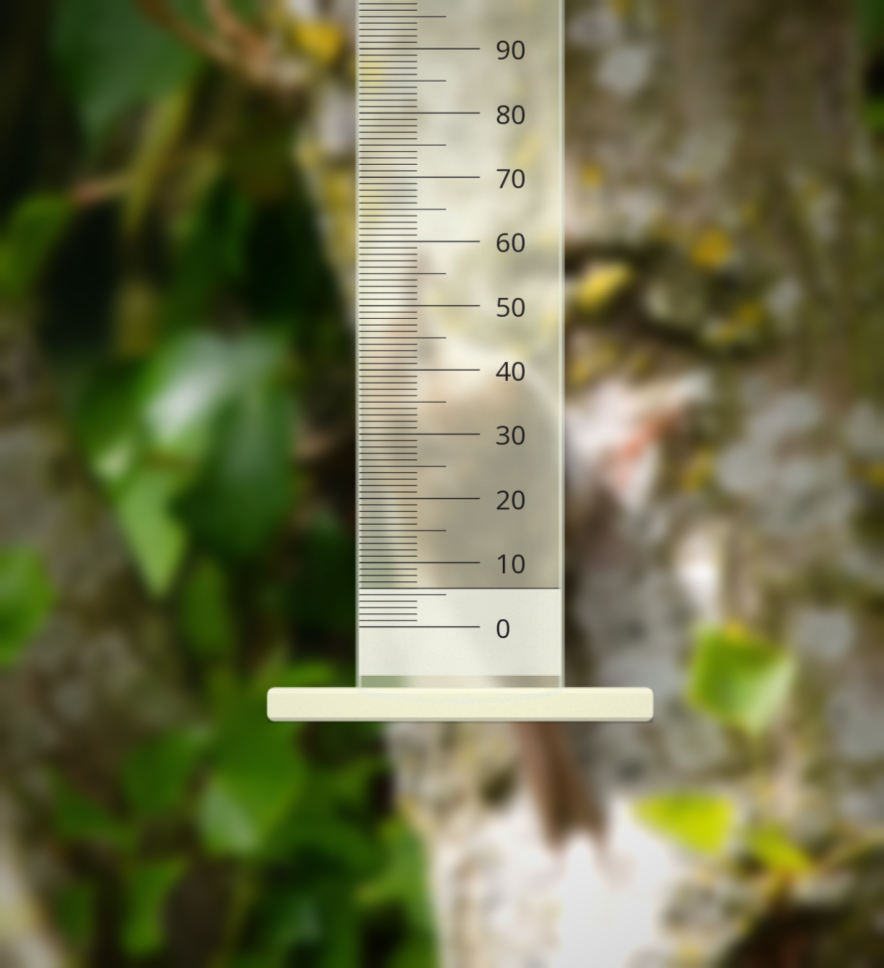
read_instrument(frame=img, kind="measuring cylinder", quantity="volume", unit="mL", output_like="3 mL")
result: 6 mL
